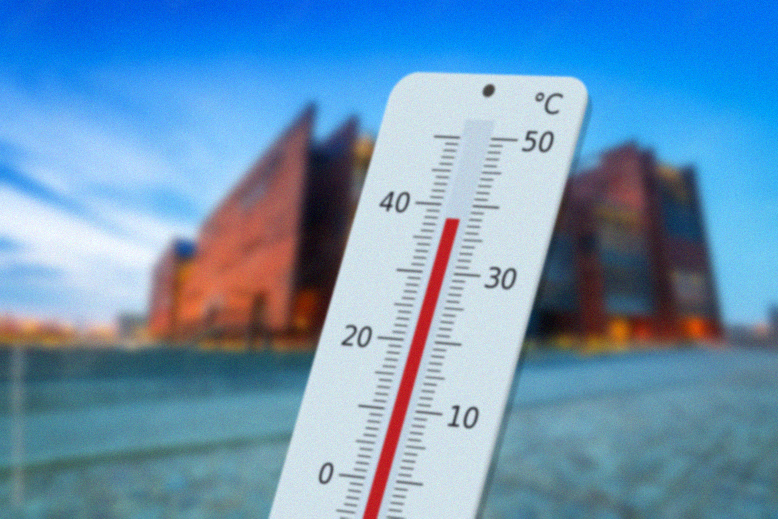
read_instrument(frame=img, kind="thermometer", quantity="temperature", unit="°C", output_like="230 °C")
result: 38 °C
